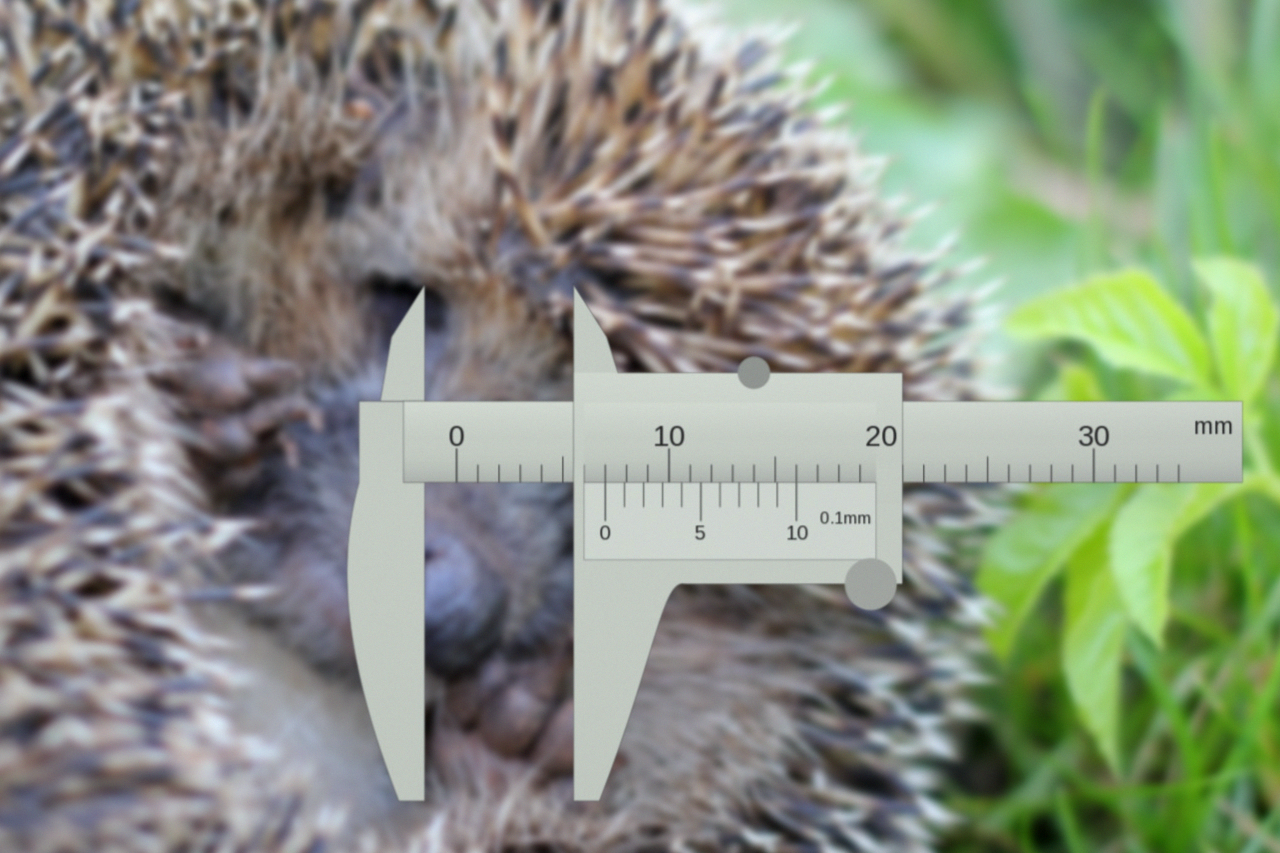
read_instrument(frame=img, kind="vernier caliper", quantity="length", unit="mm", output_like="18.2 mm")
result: 7.0 mm
